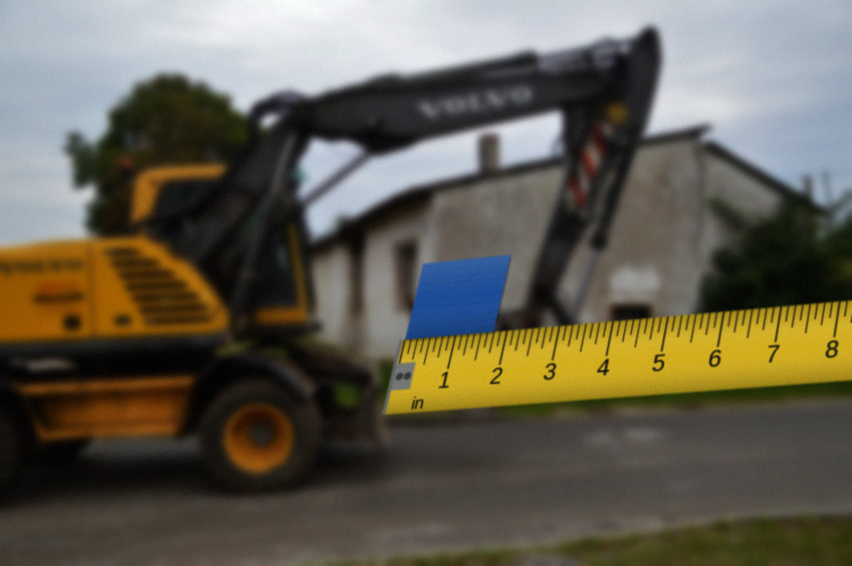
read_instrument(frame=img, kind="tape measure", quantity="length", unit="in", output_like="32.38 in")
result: 1.75 in
